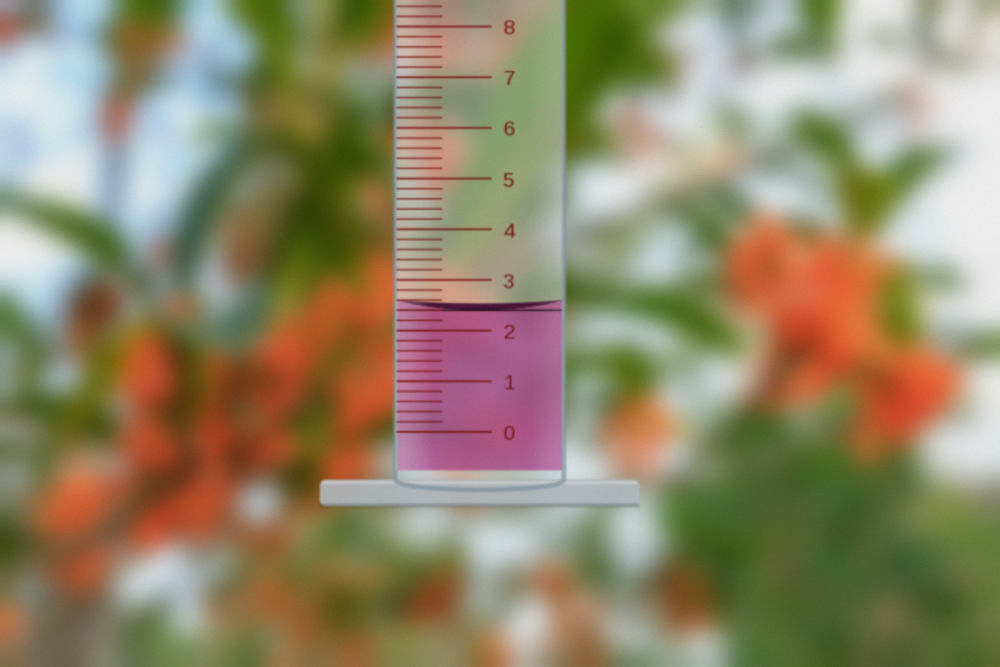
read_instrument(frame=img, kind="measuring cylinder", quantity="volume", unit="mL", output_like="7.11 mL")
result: 2.4 mL
